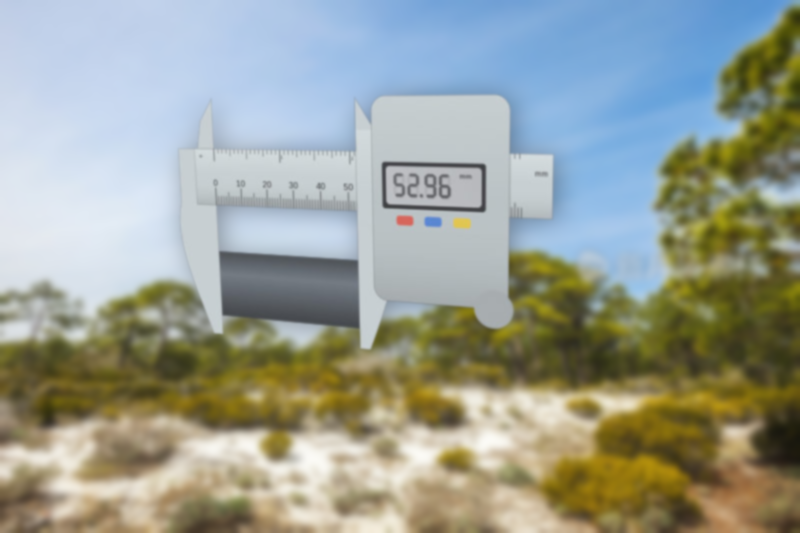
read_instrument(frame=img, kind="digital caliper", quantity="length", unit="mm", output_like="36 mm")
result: 52.96 mm
